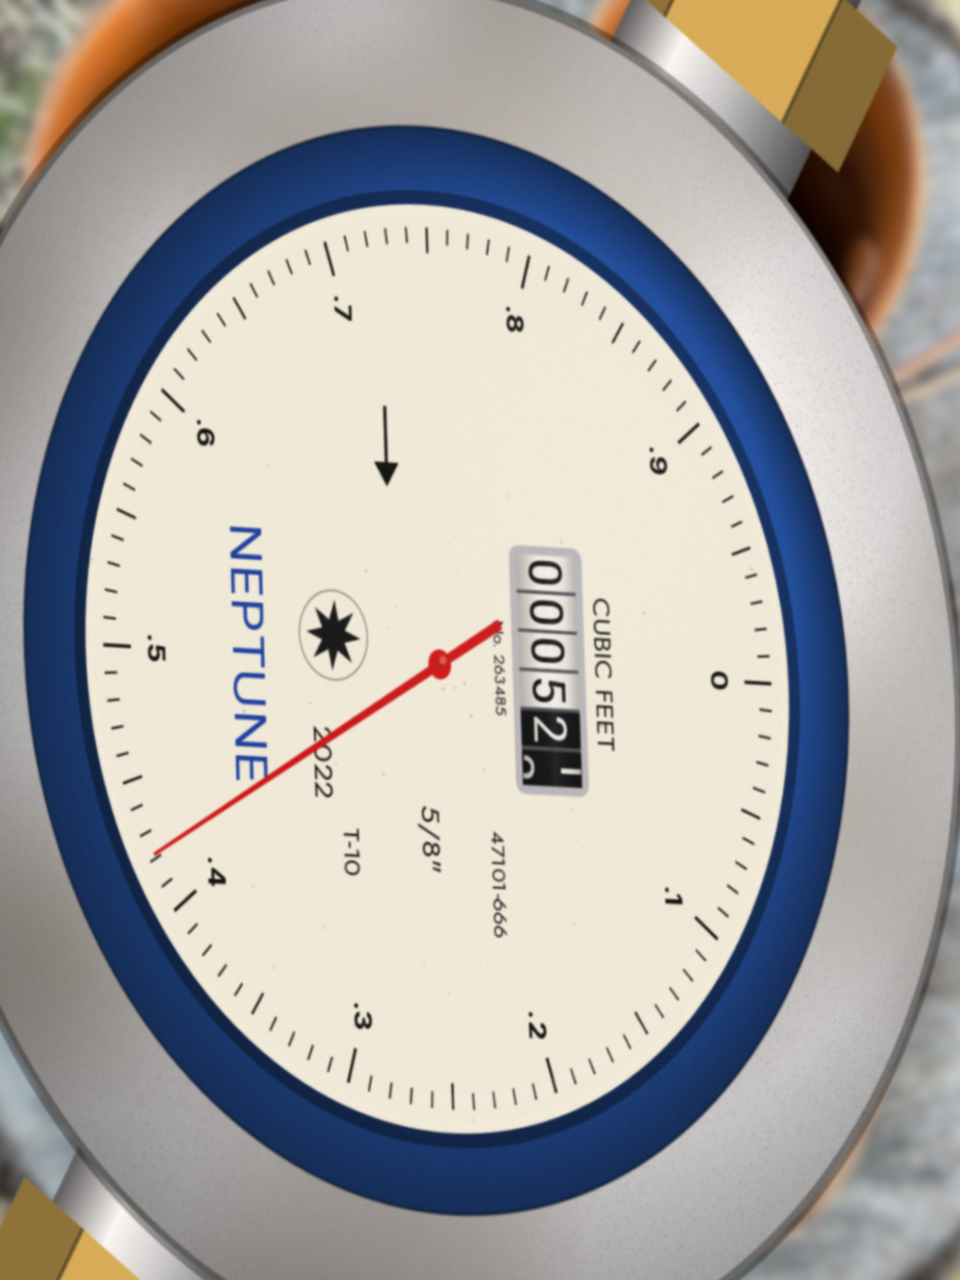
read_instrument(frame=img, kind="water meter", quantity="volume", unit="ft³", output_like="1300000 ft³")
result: 521.42 ft³
